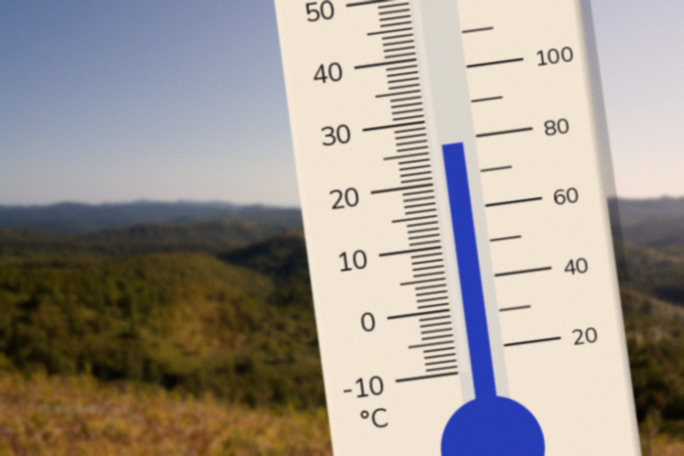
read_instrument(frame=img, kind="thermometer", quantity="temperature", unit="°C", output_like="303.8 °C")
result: 26 °C
